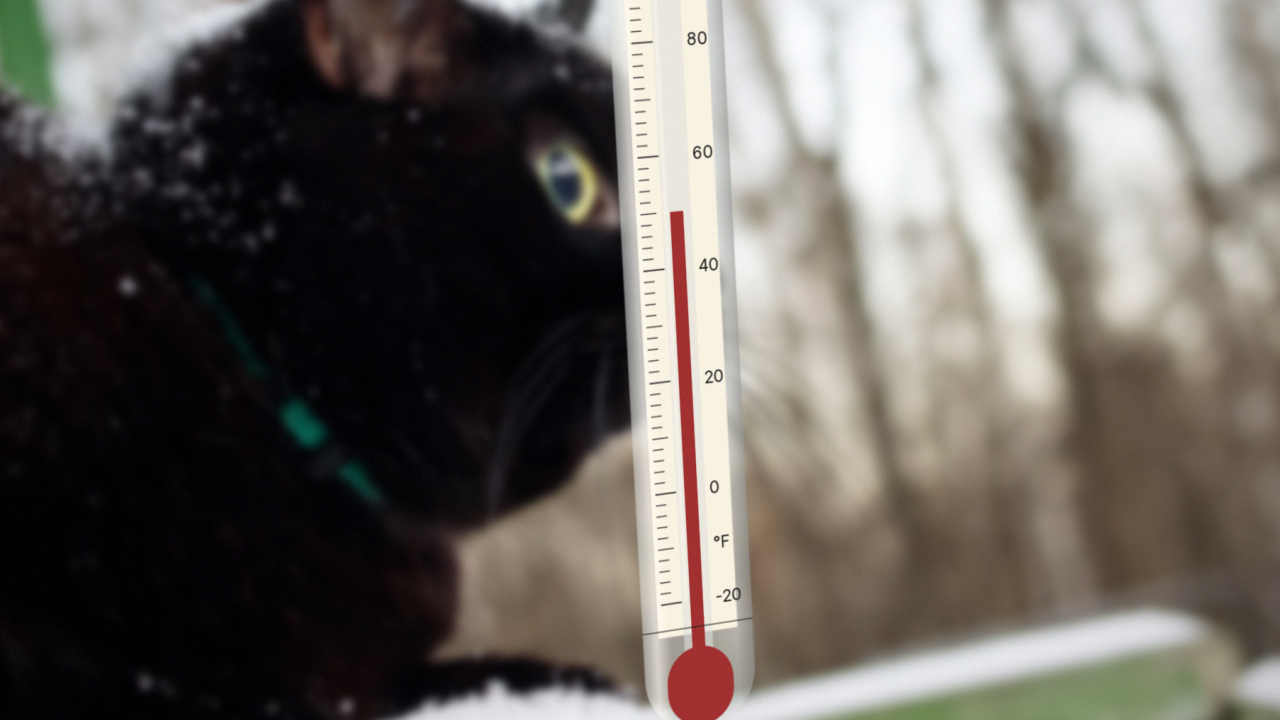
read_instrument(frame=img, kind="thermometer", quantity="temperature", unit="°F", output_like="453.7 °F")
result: 50 °F
